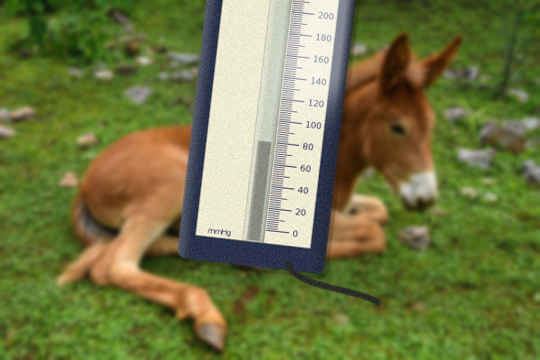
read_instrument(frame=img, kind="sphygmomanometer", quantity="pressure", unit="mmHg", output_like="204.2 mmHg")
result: 80 mmHg
